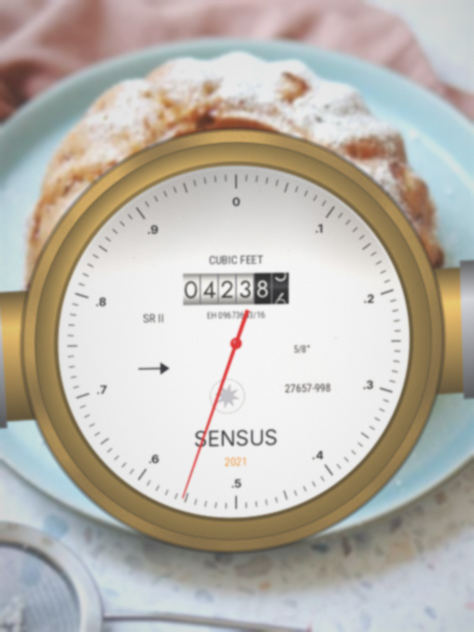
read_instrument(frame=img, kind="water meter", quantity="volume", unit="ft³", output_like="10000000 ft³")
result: 42385.55 ft³
